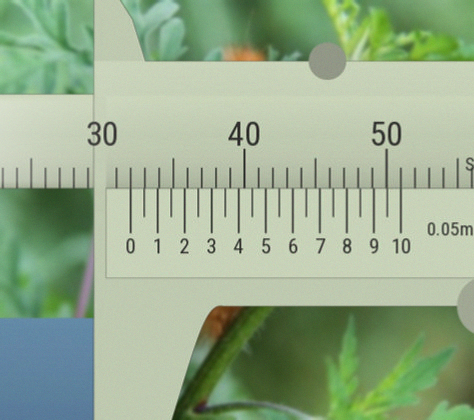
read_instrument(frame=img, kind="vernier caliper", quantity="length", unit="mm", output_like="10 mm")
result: 32.0 mm
